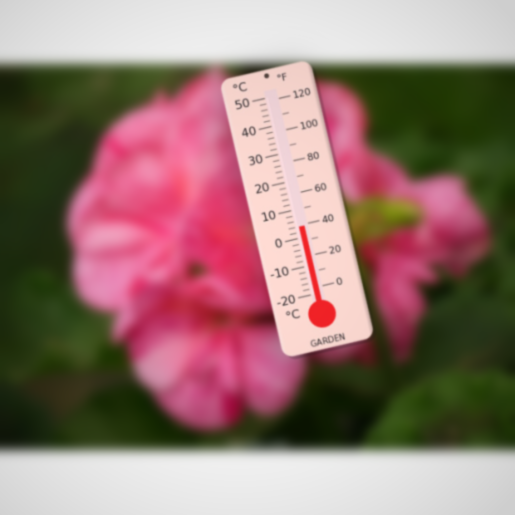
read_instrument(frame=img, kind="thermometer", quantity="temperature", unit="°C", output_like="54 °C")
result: 4 °C
